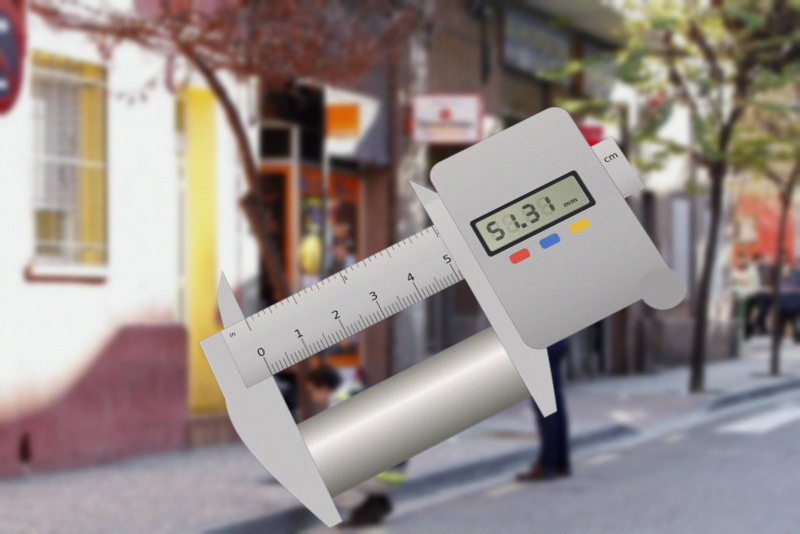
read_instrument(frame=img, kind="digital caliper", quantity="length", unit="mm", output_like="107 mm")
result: 51.31 mm
